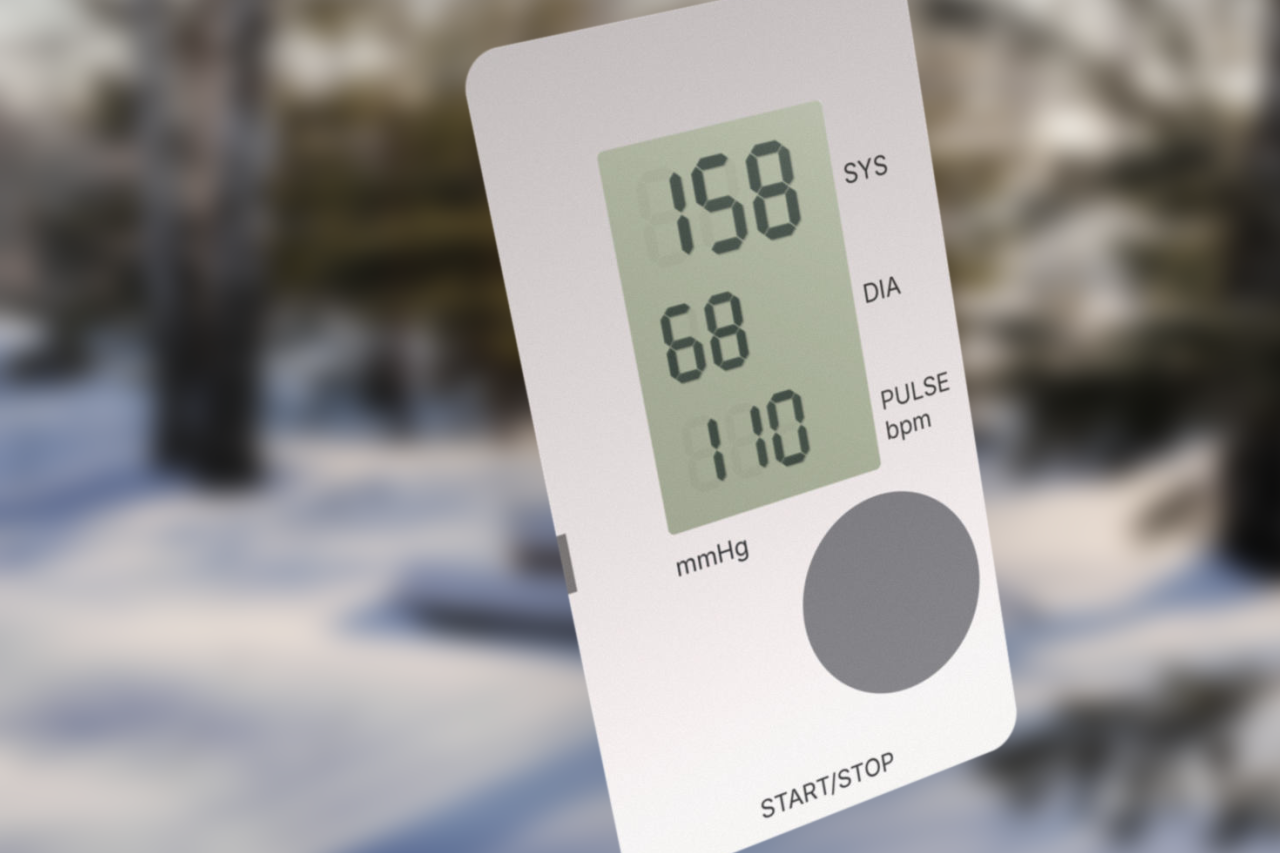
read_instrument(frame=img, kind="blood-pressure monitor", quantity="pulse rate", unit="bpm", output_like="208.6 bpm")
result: 110 bpm
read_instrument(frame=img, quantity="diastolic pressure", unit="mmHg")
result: 68 mmHg
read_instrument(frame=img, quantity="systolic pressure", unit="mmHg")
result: 158 mmHg
